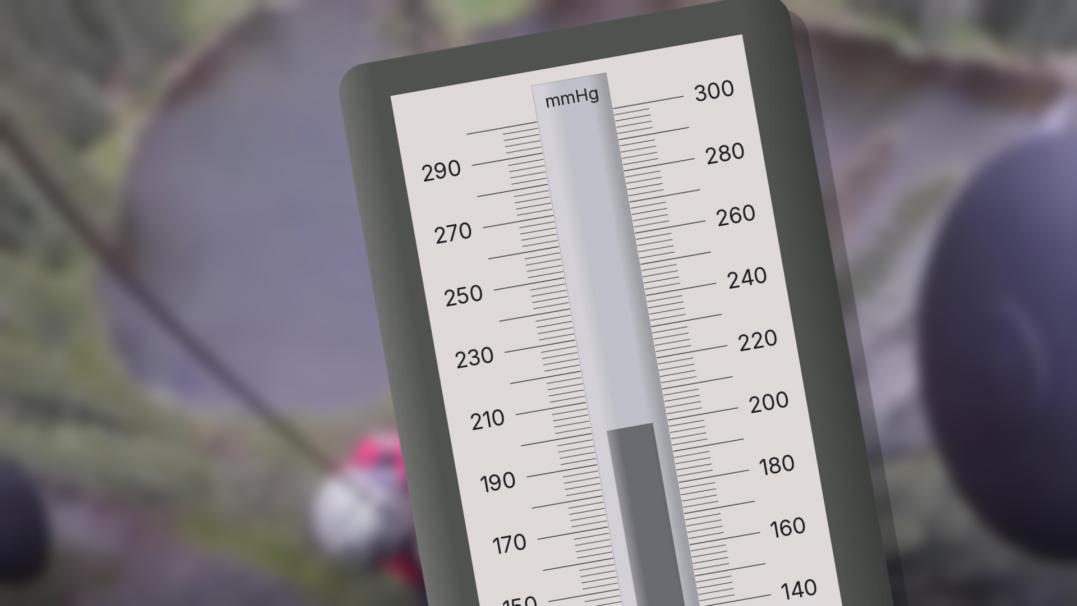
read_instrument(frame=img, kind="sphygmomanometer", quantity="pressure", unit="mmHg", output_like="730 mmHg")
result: 200 mmHg
